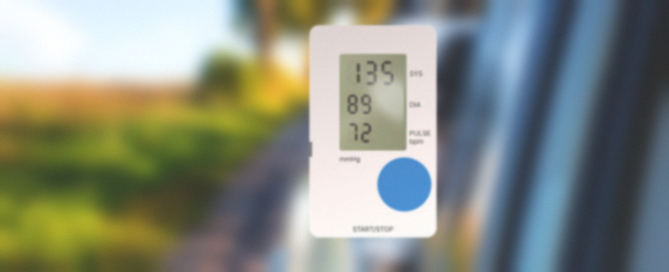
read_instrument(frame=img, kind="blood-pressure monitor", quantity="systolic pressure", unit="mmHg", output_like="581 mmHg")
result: 135 mmHg
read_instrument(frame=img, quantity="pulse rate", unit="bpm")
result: 72 bpm
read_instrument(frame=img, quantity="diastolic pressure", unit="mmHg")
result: 89 mmHg
